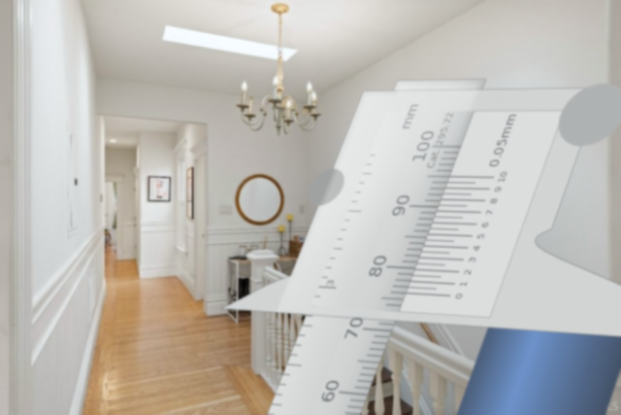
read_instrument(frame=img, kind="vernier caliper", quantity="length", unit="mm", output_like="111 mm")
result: 76.0 mm
